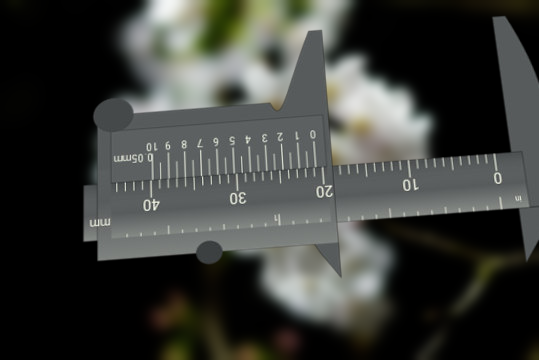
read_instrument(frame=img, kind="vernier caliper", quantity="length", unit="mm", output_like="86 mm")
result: 20.8 mm
